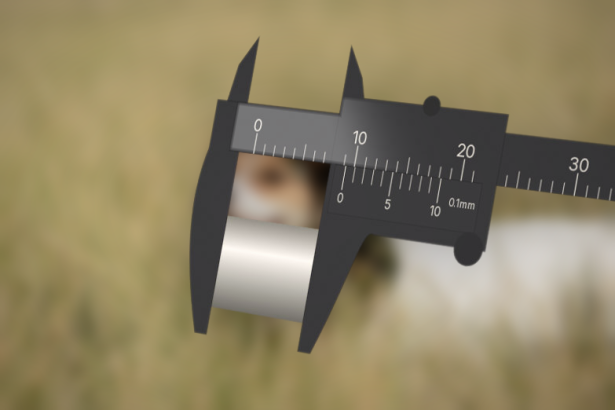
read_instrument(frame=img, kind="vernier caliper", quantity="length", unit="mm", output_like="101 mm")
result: 9.2 mm
